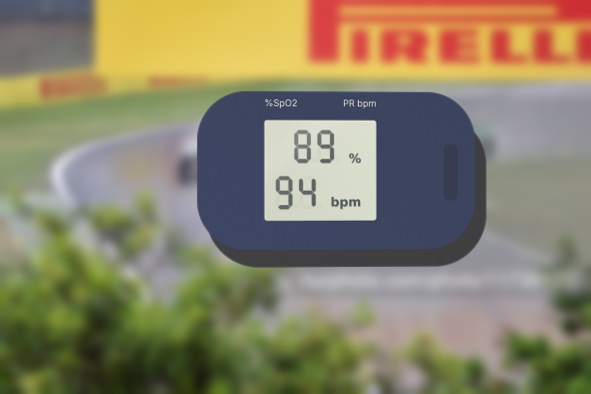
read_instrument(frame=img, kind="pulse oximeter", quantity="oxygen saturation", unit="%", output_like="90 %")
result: 89 %
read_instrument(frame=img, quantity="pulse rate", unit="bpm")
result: 94 bpm
